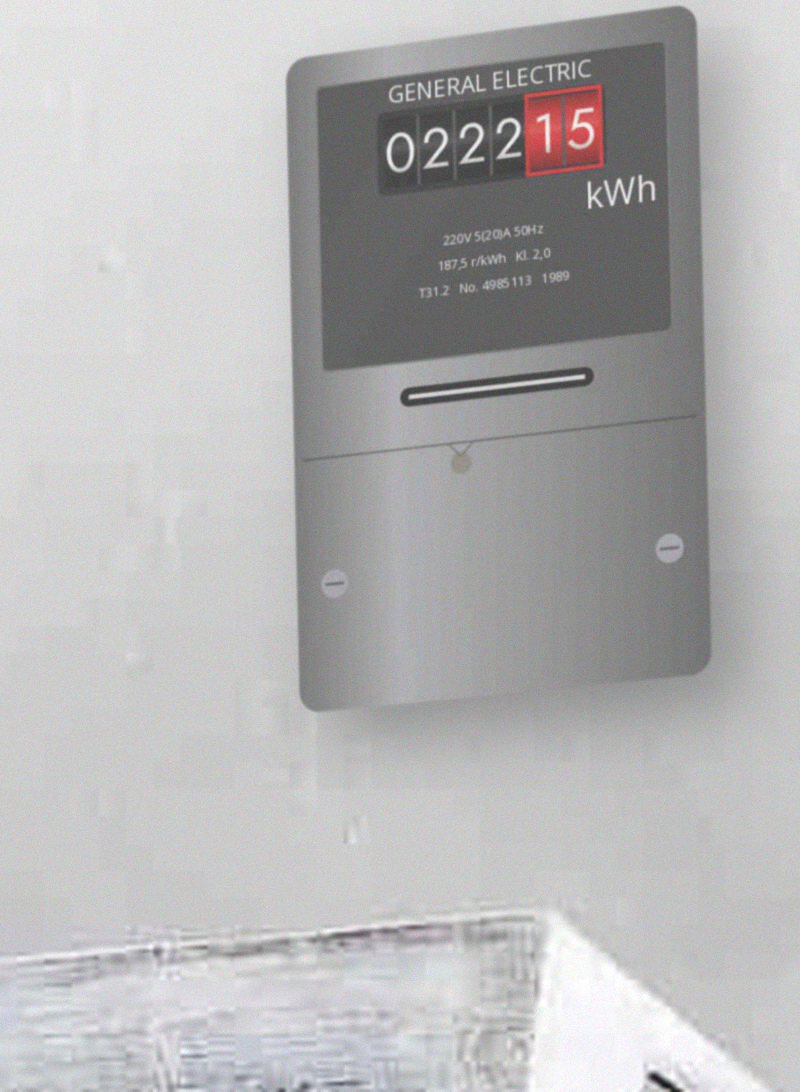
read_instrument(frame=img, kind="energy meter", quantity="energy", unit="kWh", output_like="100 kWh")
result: 222.15 kWh
